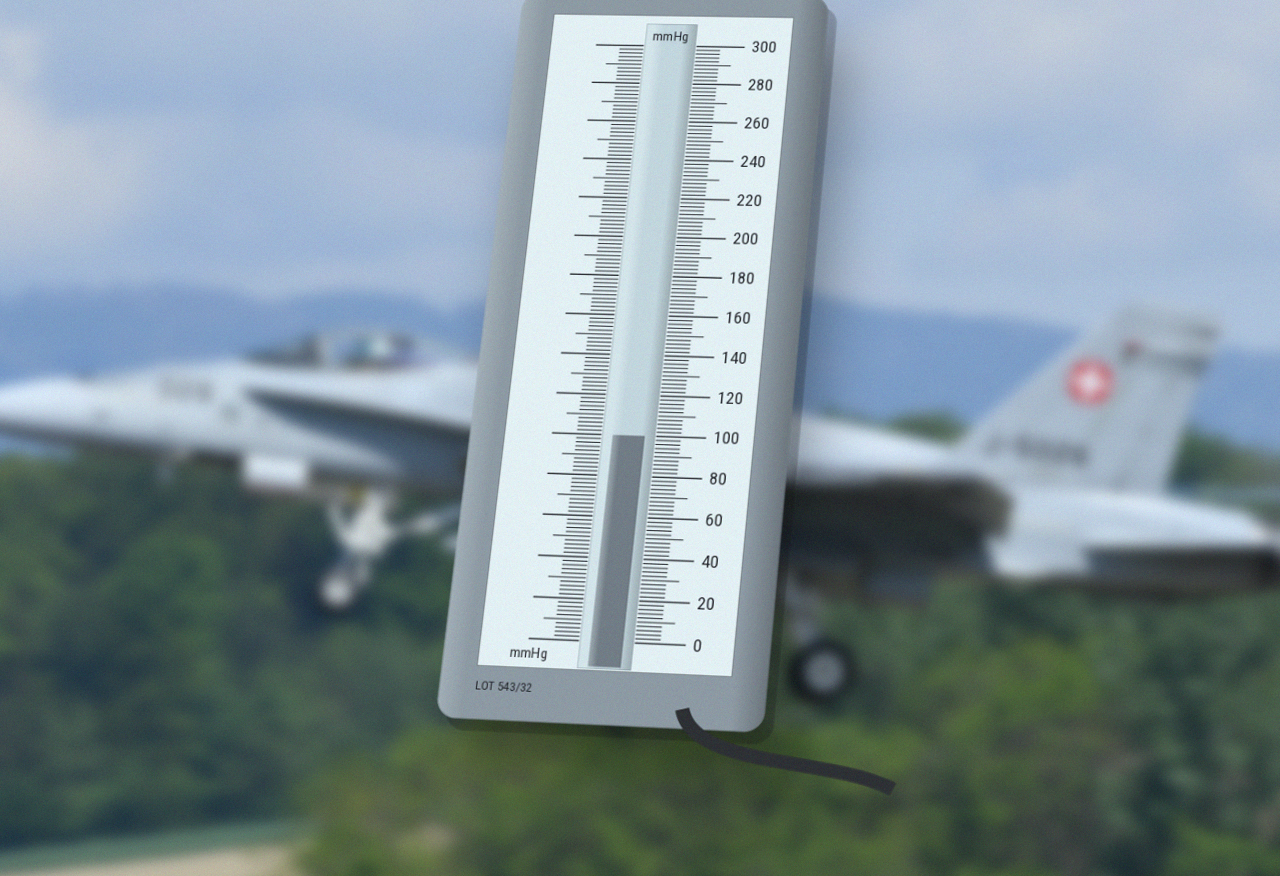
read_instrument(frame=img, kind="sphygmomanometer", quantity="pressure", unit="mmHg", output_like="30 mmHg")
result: 100 mmHg
